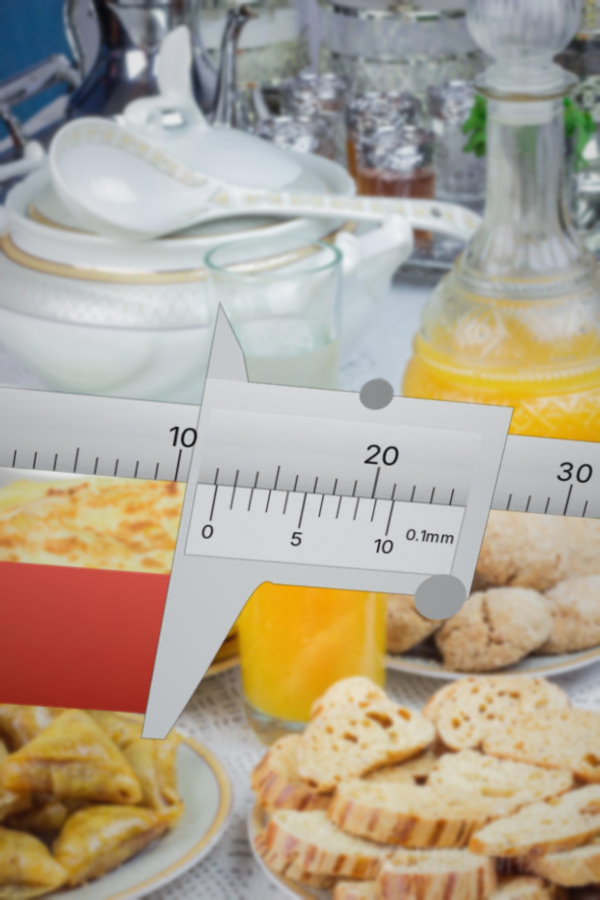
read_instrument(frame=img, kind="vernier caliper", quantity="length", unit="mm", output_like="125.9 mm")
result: 12.1 mm
